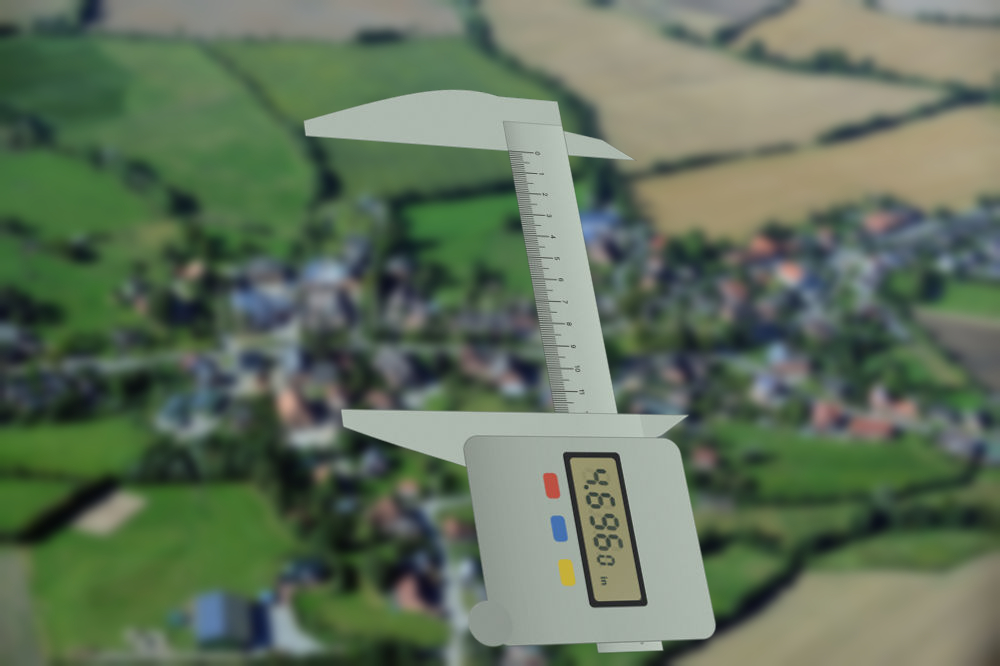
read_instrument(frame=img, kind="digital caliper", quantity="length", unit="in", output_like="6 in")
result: 4.6960 in
